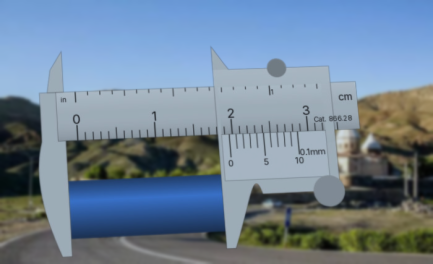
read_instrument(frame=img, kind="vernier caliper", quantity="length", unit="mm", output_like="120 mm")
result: 19.6 mm
